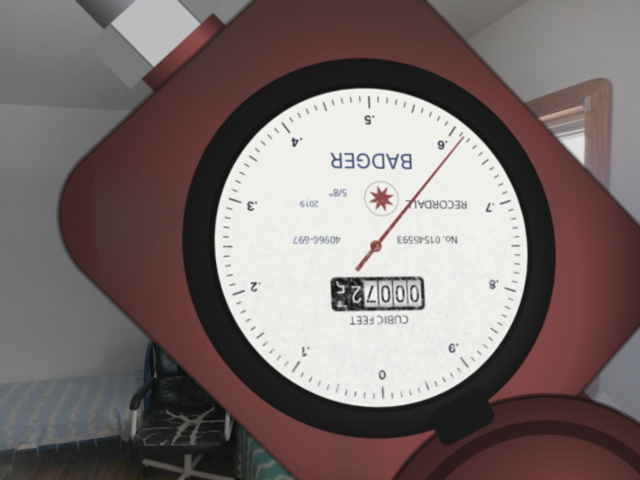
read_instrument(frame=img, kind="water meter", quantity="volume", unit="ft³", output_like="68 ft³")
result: 724.61 ft³
